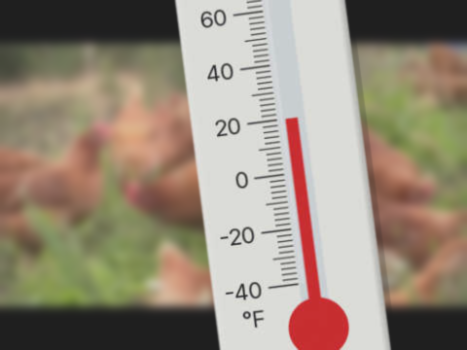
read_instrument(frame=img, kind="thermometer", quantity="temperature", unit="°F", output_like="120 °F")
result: 20 °F
